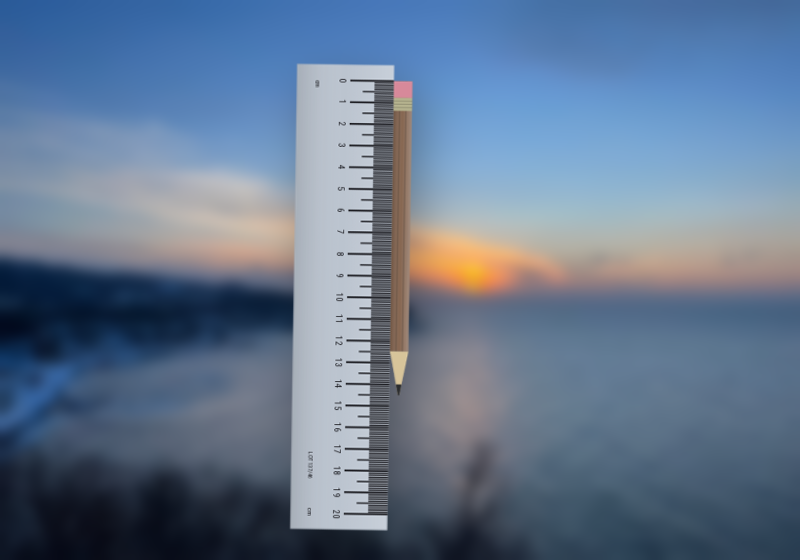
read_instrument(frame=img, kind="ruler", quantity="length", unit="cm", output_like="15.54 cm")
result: 14.5 cm
